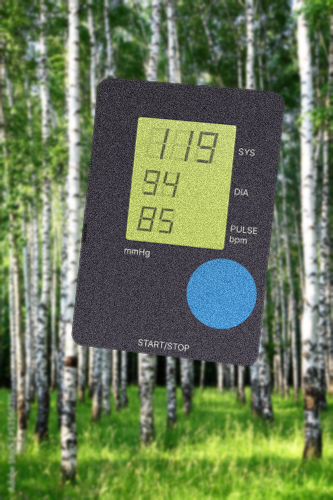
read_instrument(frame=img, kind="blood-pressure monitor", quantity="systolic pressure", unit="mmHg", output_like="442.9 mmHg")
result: 119 mmHg
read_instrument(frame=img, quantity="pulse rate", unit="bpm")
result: 85 bpm
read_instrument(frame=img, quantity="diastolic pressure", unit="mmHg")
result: 94 mmHg
